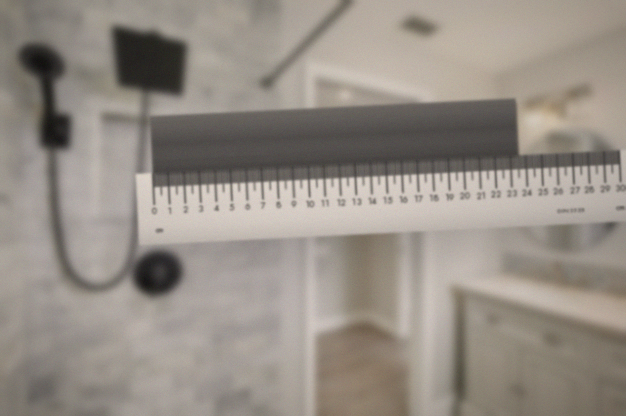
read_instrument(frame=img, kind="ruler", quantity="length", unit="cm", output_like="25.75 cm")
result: 23.5 cm
